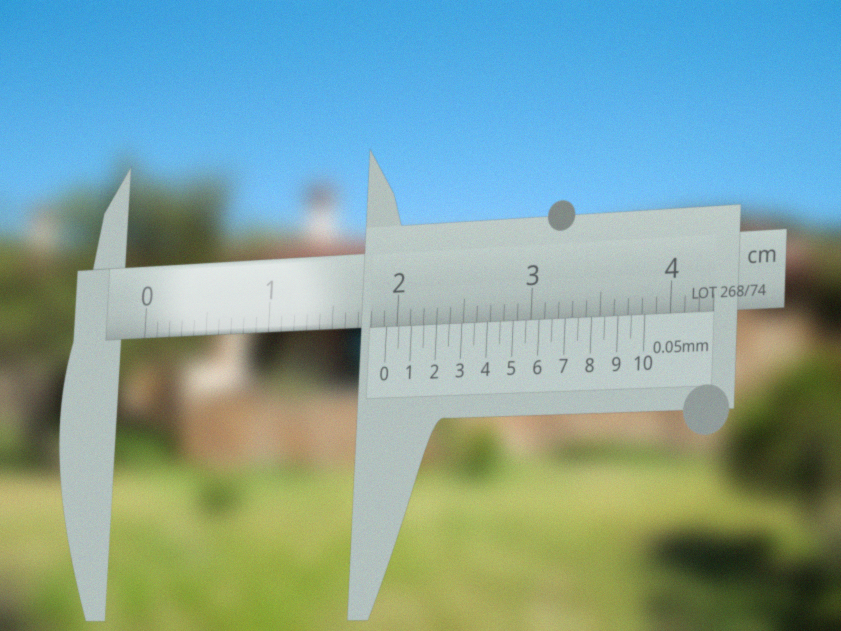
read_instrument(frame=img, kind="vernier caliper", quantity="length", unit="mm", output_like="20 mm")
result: 19.2 mm
